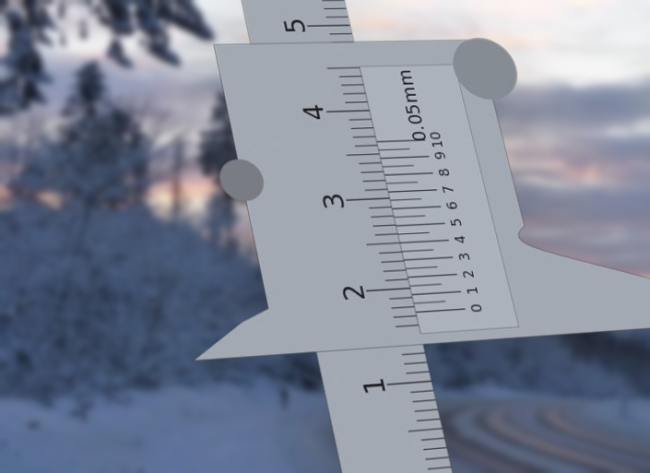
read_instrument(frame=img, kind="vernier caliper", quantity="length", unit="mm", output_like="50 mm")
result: 17.4 mm
